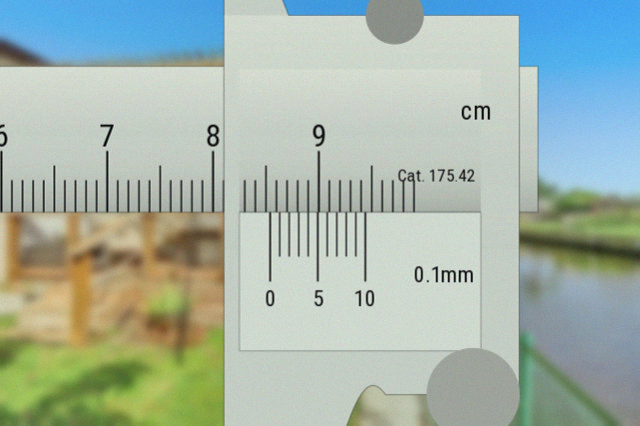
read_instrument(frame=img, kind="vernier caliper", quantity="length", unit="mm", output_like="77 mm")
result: 85.4 mm
